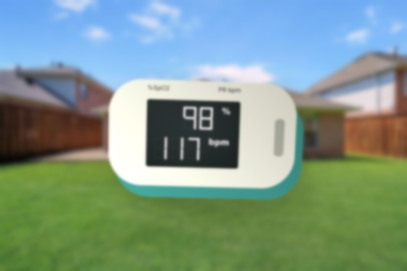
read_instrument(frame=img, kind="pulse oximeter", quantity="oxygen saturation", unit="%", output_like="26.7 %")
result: 98 %
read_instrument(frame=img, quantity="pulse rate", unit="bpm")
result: 117 bpm
